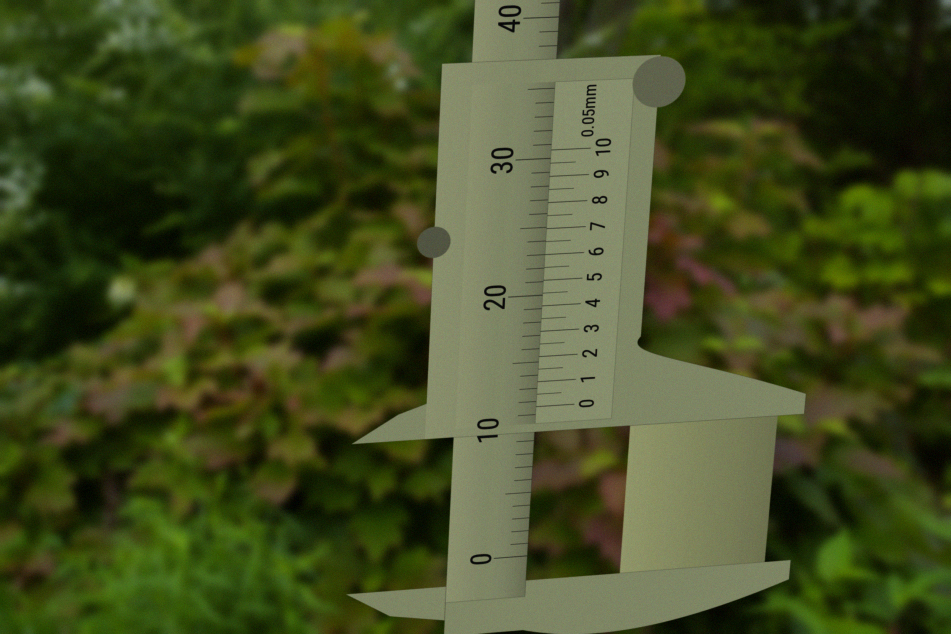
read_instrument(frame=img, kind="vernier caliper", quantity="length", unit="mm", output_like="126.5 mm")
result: 11.6 mm
